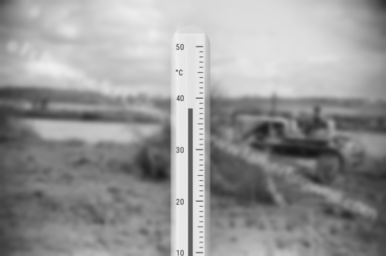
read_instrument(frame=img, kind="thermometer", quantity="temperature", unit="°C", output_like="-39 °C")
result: 38 °C
